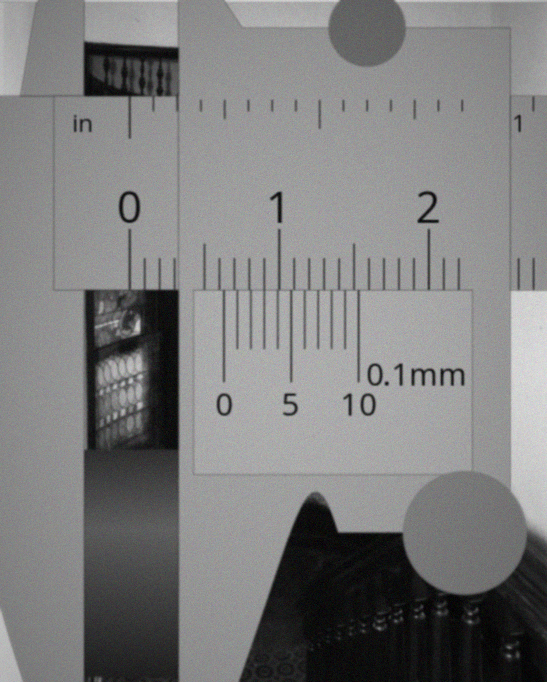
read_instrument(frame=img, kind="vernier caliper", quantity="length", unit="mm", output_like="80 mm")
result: 6.3 mm
